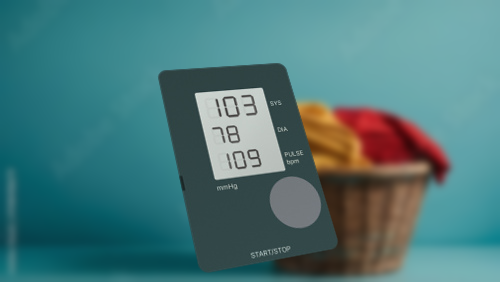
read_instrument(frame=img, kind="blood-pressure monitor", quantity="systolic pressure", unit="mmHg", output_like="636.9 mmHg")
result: 103 mmHg
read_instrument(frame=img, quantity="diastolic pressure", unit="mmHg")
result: 78 mmHg
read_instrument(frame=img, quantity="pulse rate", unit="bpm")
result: 109 bpm
